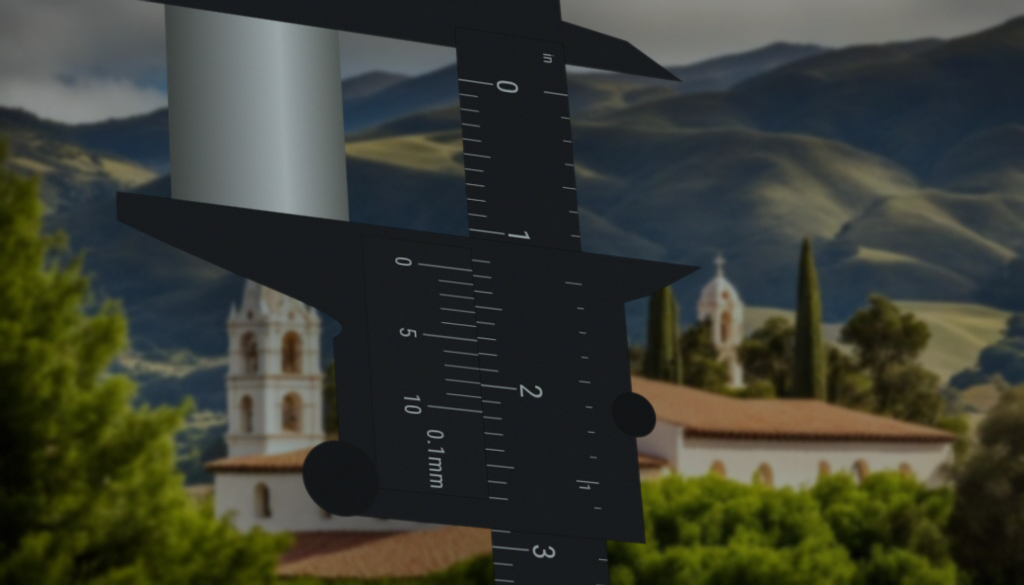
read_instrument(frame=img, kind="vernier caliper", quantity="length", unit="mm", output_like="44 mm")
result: 12.7 mm
